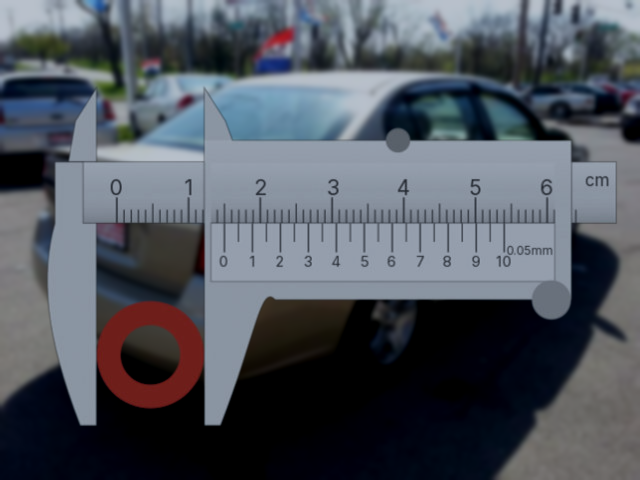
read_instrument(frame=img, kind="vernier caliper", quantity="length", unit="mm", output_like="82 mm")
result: 15.0 mm
